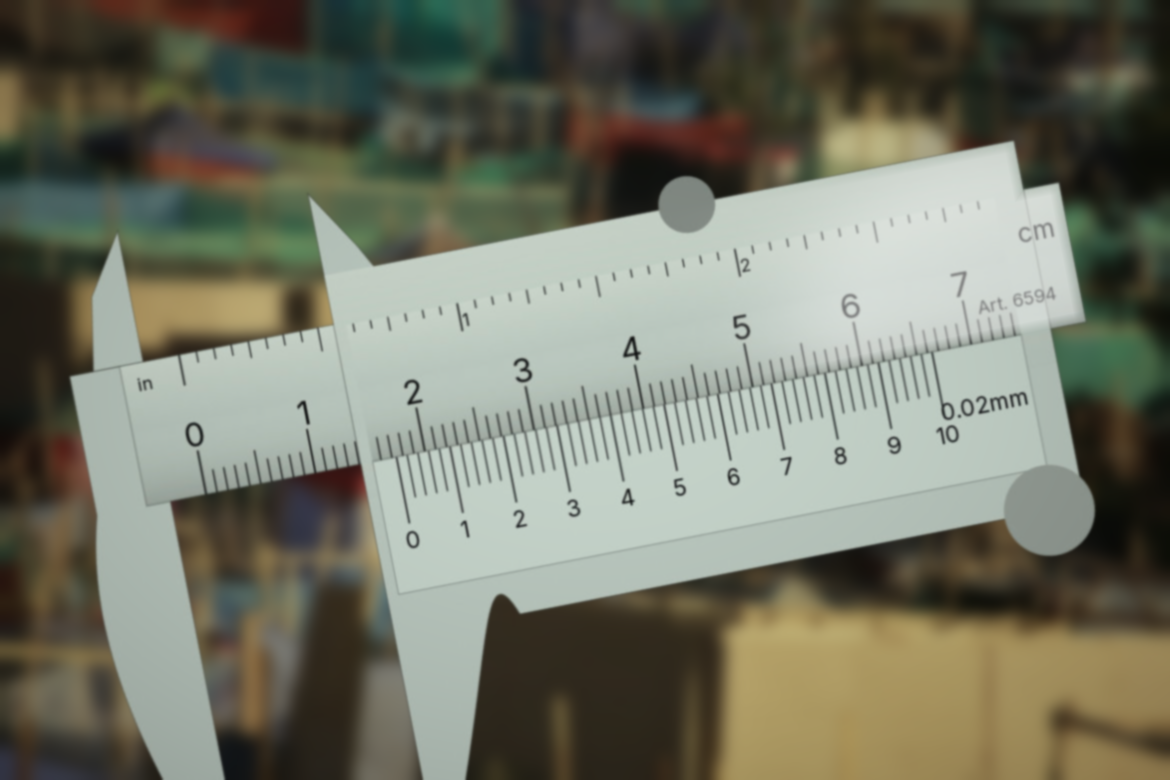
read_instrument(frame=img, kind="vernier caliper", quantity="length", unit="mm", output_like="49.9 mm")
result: 17.4 mm
